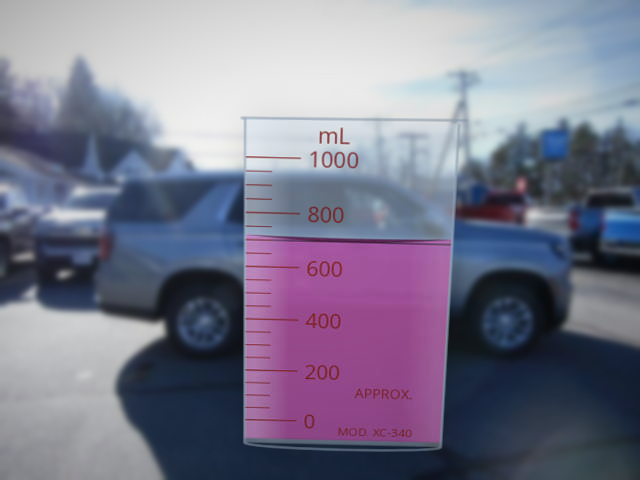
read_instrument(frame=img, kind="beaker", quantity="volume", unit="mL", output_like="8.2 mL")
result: 700 mL
